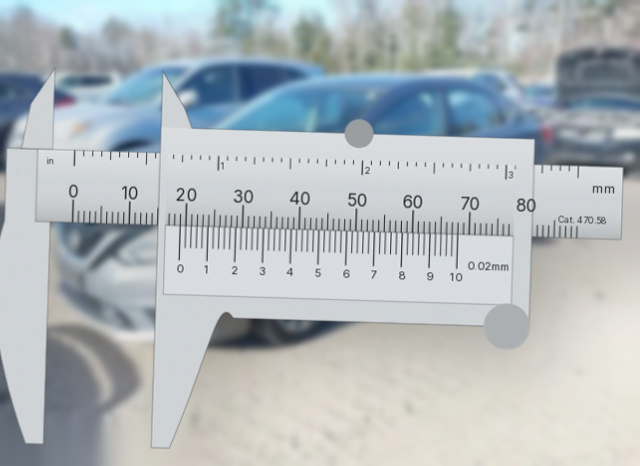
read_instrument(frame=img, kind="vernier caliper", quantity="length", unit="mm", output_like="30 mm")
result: 19.0 mm
